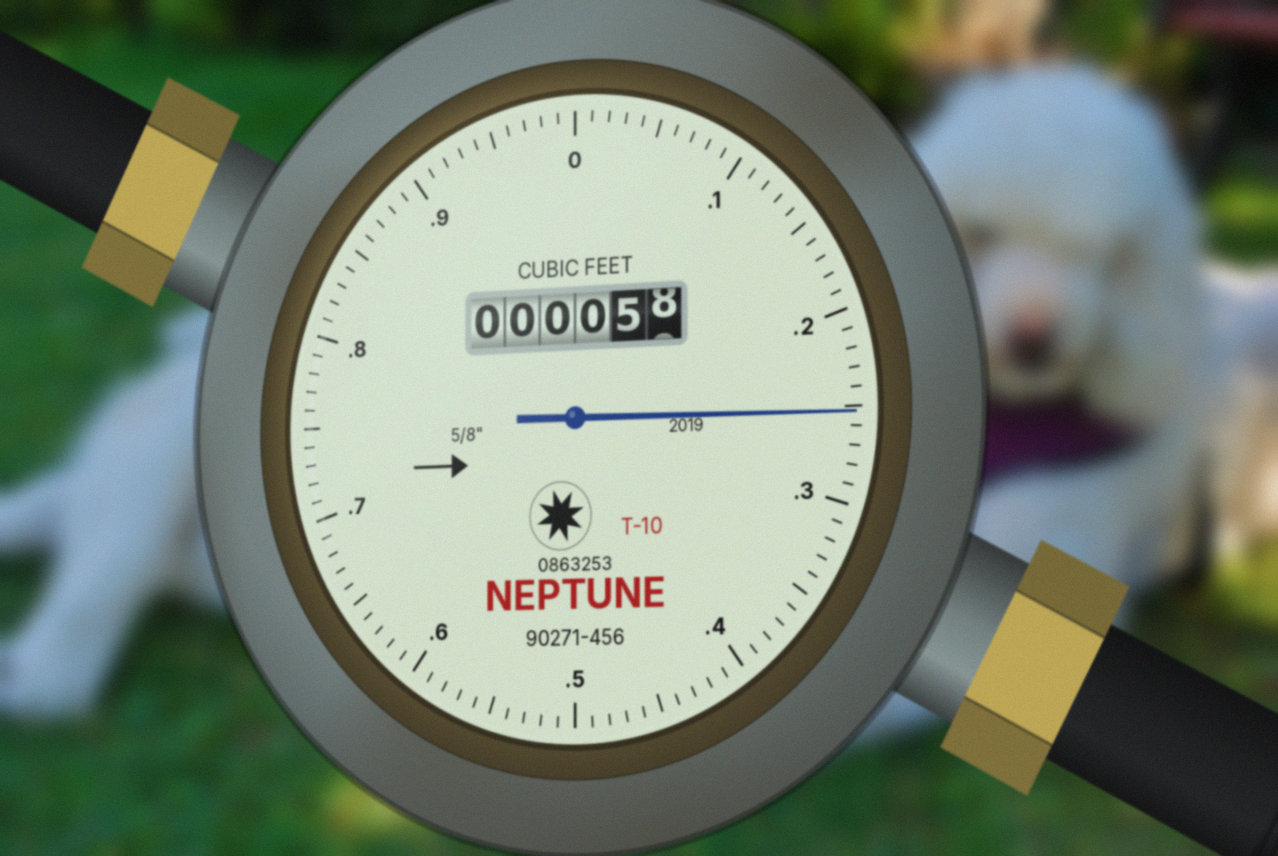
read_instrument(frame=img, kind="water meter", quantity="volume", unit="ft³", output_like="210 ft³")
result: 58.25 ft³
